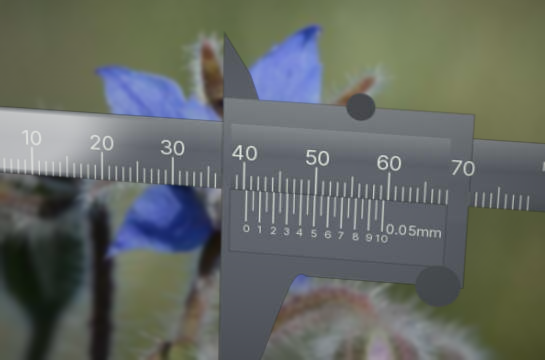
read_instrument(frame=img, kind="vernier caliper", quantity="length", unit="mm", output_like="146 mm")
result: 40.4 mm
